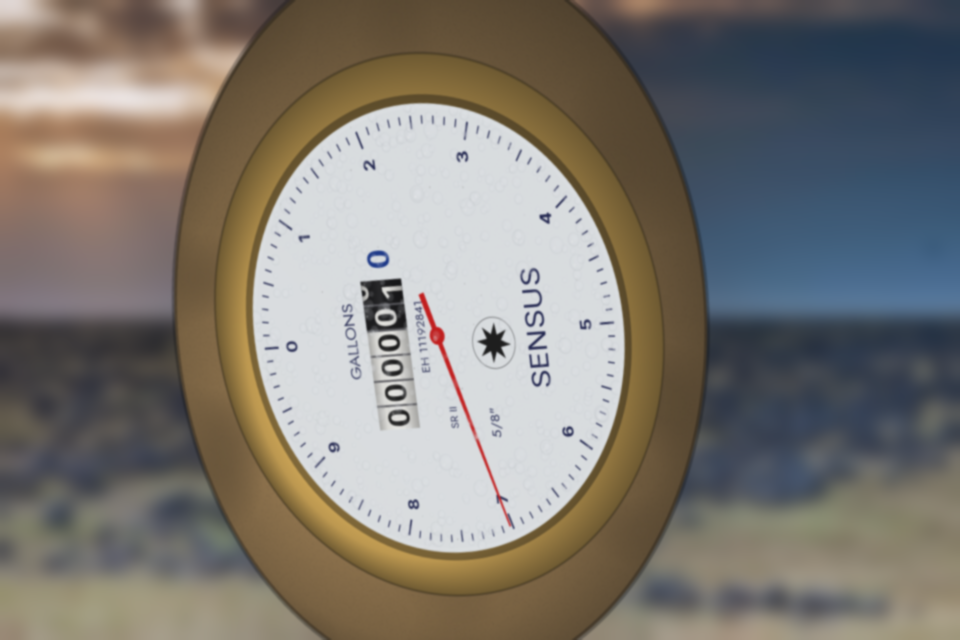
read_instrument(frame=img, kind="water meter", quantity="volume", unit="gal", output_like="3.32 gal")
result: 7.0 gal
